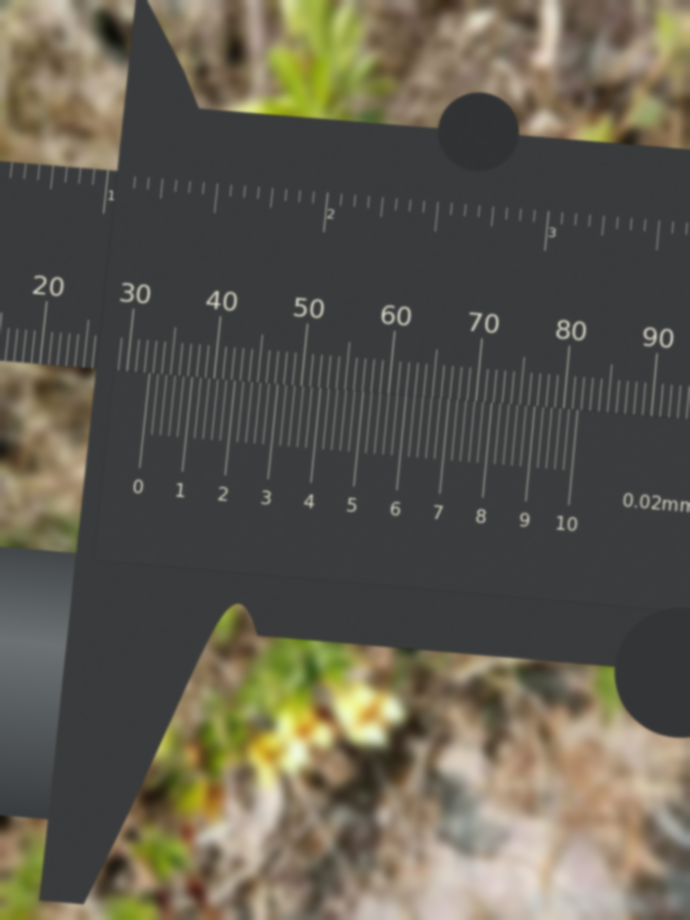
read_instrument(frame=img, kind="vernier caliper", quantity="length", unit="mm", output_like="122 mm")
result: 32.6 mm
